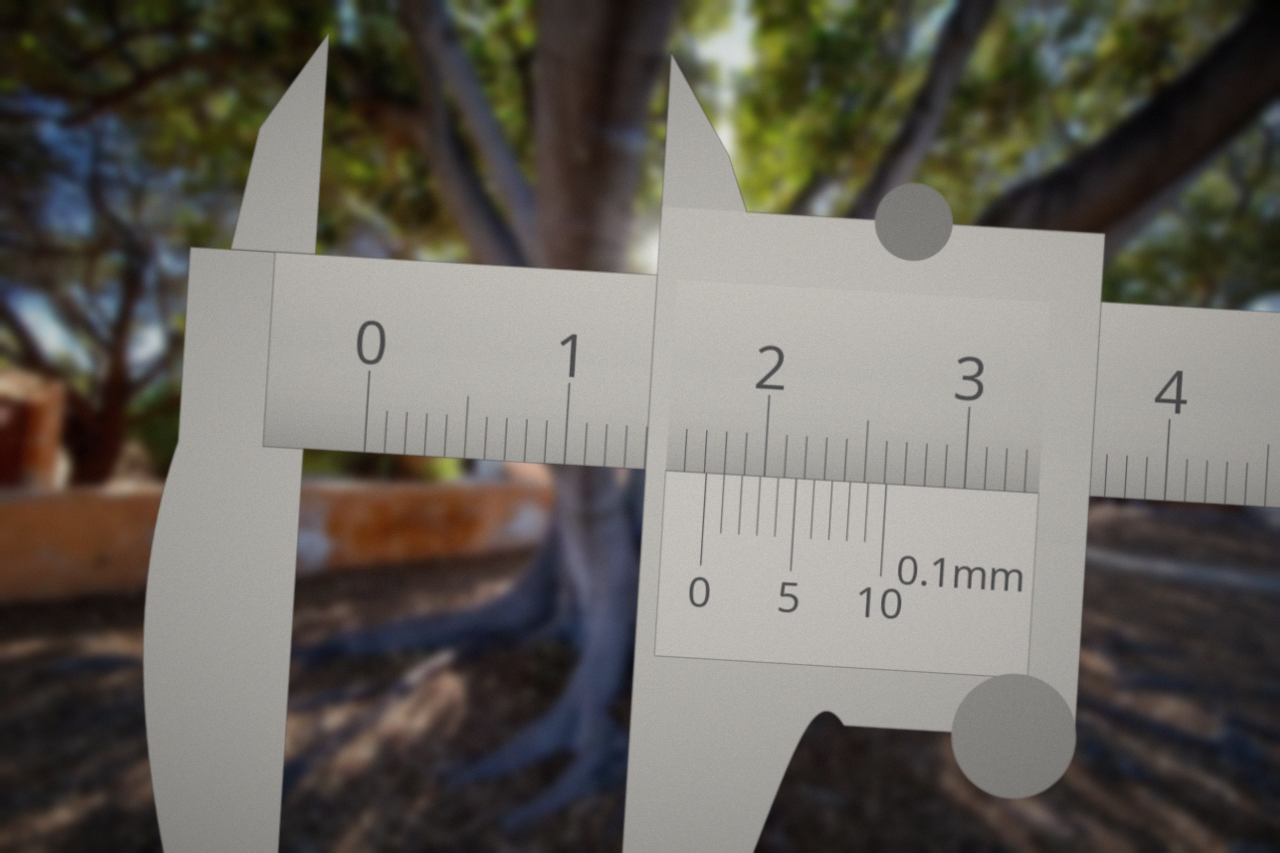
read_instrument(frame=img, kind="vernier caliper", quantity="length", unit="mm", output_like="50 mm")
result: 17.1 mm
